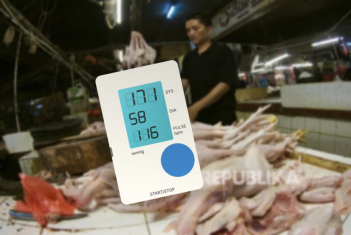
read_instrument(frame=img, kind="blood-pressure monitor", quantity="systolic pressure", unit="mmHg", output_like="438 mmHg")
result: 171 mmHg
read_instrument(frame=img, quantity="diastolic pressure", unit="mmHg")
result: 58 mmHg
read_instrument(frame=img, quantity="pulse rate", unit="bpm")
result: 116 bpm
